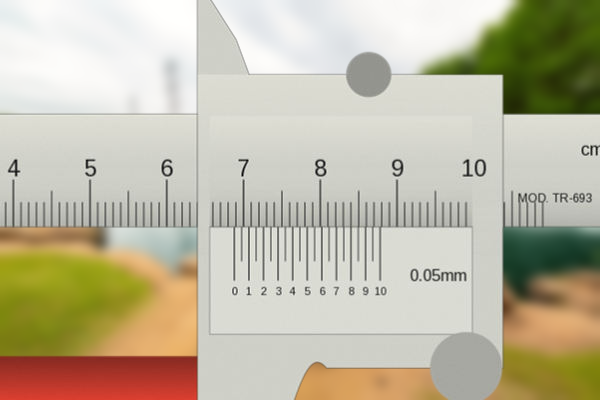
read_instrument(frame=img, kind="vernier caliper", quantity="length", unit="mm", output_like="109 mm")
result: 68.8 mm
